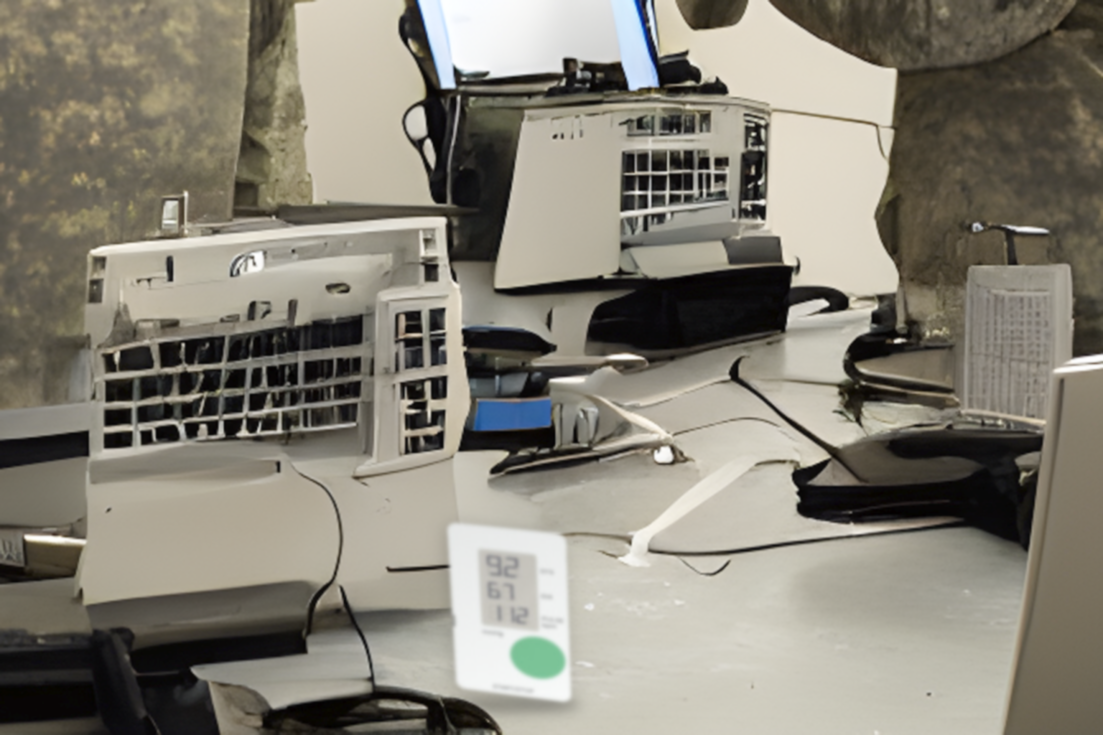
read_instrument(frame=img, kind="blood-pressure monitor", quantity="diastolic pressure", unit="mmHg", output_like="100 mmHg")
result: 67 mmHg
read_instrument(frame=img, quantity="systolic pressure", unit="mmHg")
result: 92 mmHg
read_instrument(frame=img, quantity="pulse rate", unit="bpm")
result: 112 bpm
